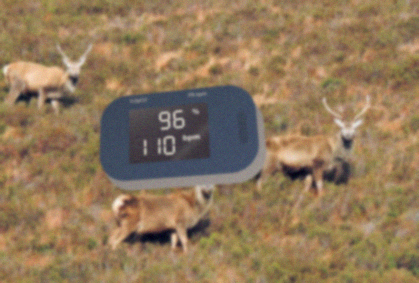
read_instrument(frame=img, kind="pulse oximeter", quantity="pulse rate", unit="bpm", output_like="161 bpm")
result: 110 bpm
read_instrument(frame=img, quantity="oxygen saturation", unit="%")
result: 96 %
